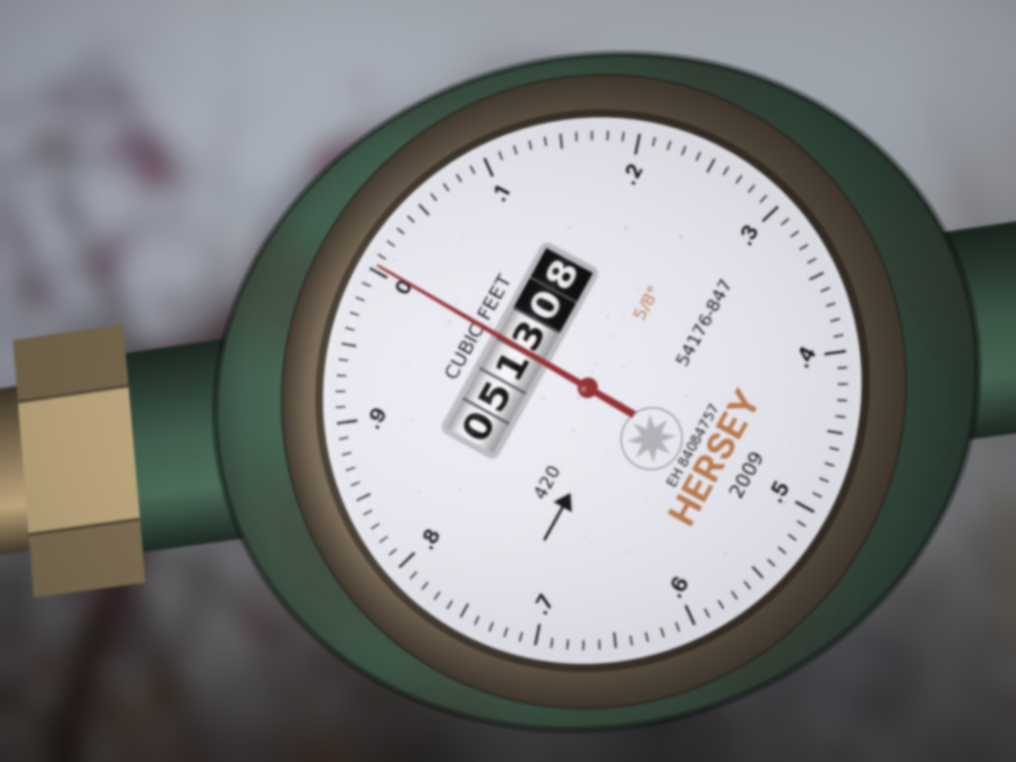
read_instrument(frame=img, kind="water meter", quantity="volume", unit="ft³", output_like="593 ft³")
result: 51308.00 ft³
